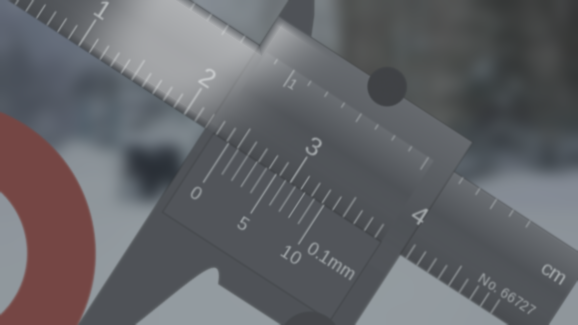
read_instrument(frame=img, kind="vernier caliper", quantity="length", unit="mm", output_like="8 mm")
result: 24.2 mm
